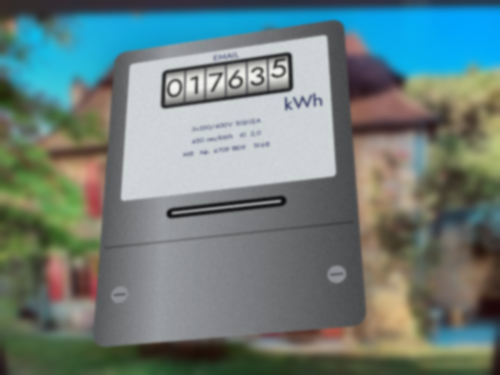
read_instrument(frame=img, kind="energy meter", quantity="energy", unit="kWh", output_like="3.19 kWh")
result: 17635 kWh
